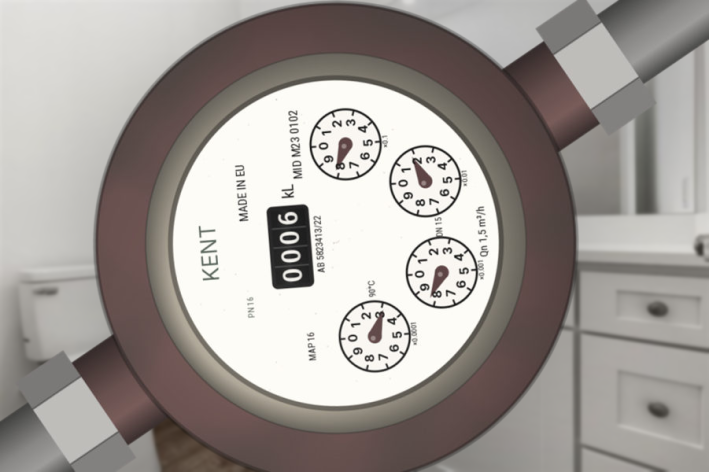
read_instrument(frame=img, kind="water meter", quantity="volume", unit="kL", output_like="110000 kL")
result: 6.8183 kL
